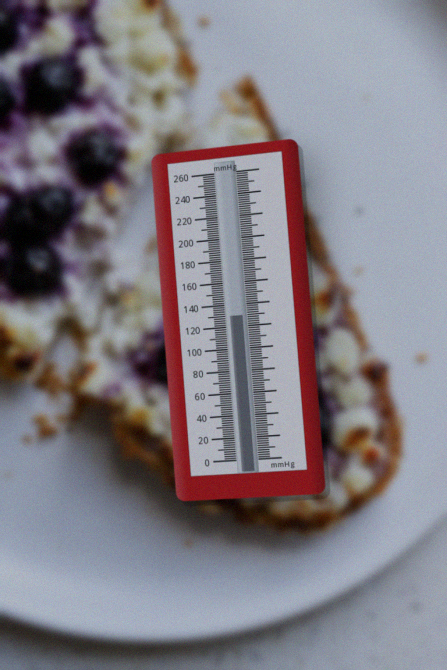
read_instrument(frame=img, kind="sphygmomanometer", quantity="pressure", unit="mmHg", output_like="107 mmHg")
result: 130 mmHg
